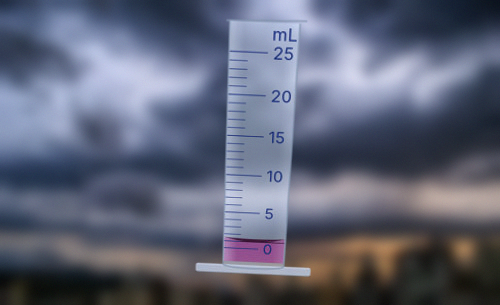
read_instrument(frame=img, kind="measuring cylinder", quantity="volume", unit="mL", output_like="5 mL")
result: 1 mL
